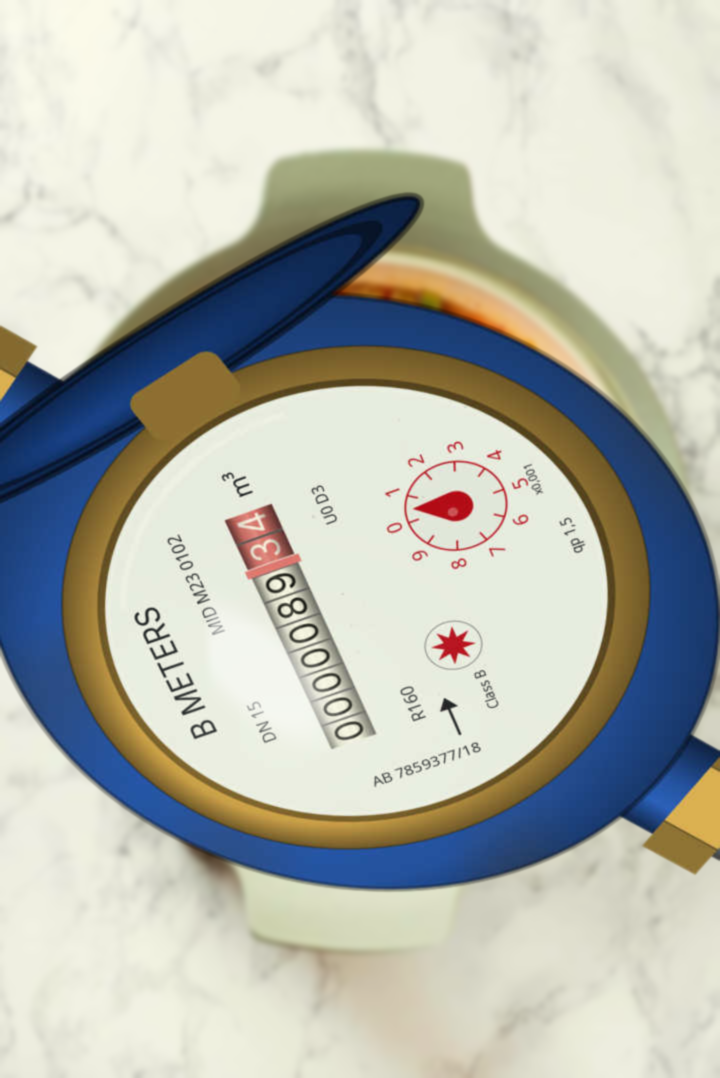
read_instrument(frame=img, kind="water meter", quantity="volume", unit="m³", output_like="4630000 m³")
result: 89.340 m³
